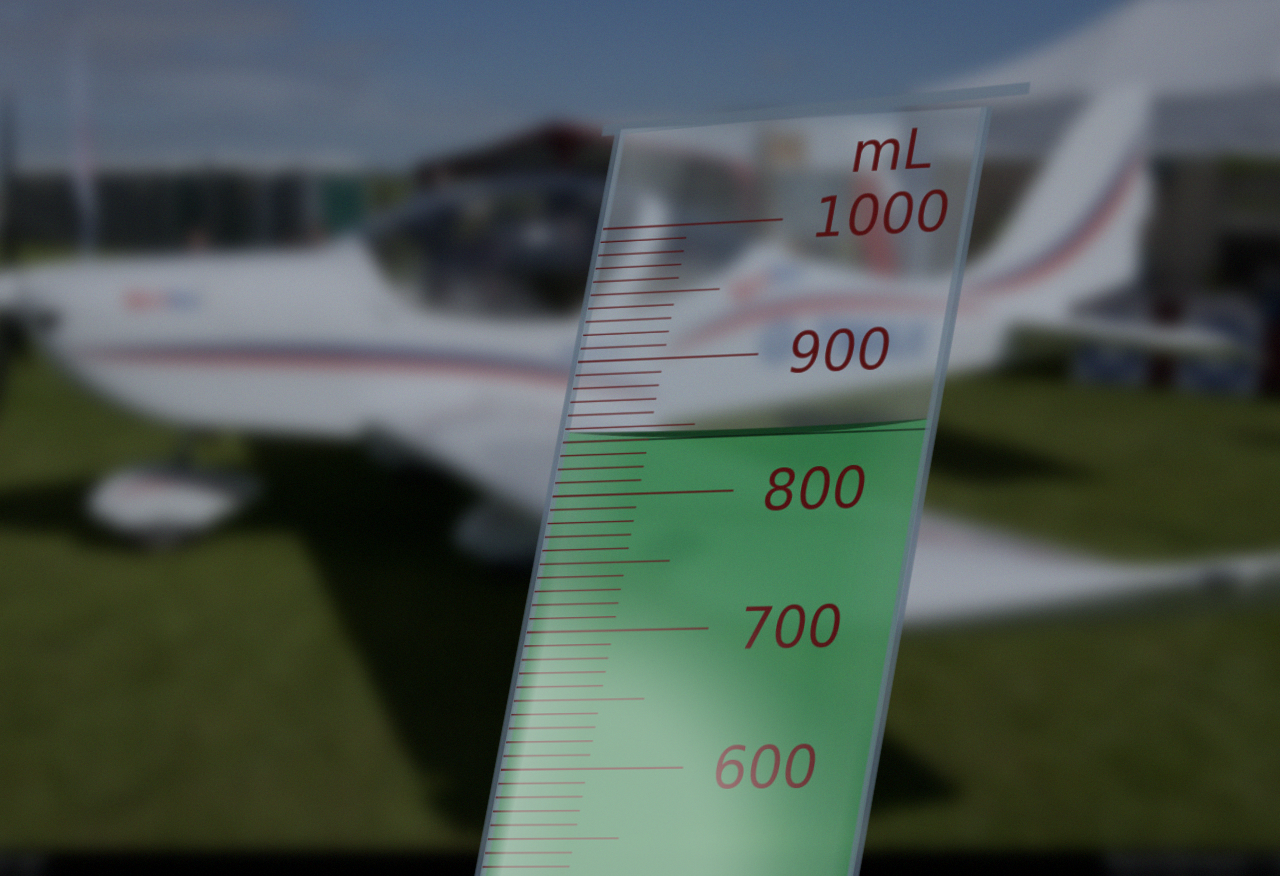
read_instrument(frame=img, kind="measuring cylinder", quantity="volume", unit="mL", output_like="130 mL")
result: 840 mL
